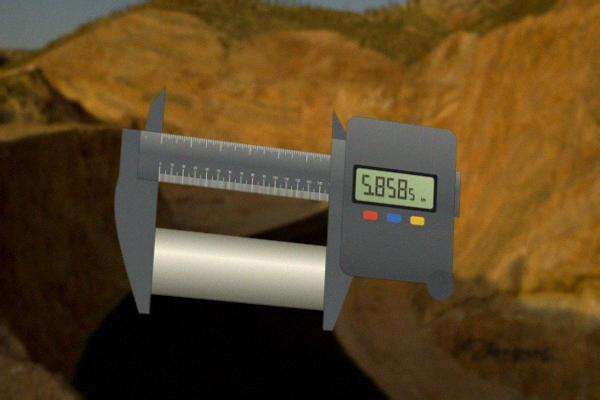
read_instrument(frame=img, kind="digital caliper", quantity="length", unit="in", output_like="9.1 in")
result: 5.8585 in
